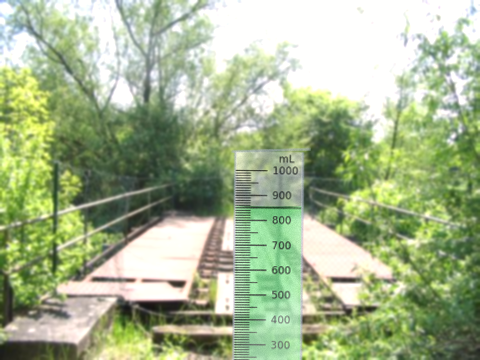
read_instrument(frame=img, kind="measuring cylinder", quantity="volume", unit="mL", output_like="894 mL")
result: 850 mL
